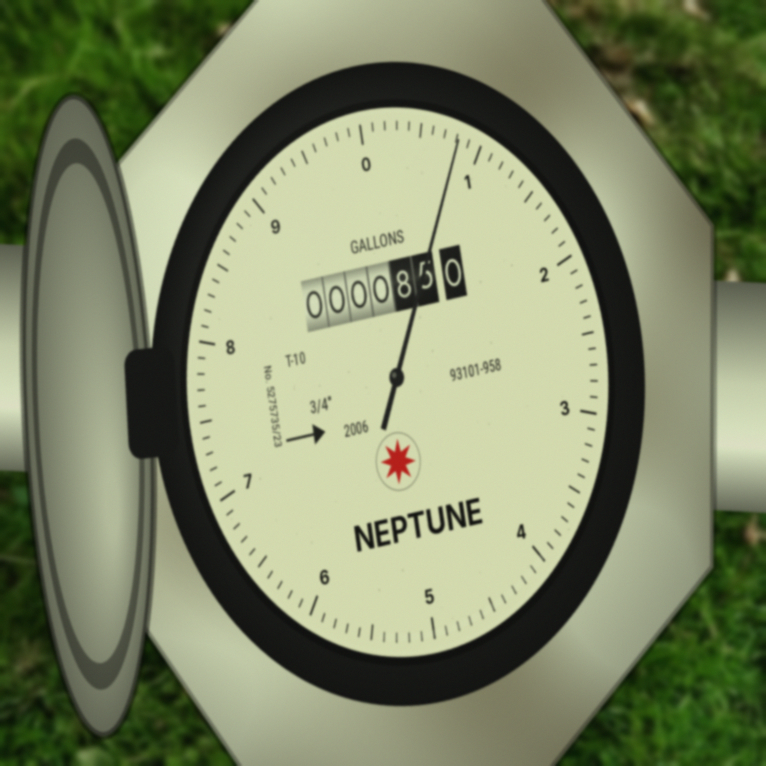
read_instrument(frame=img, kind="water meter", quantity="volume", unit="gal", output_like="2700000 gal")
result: 850.8 gal
